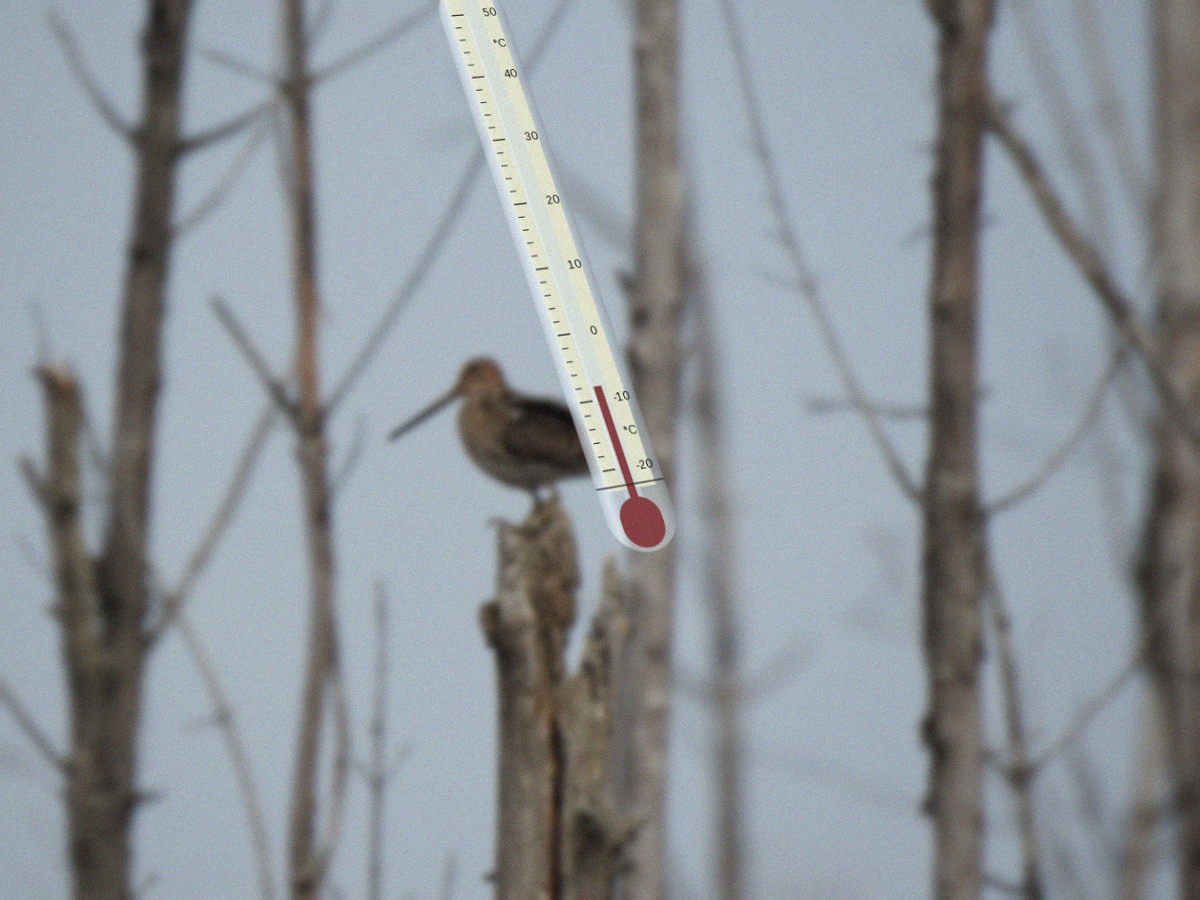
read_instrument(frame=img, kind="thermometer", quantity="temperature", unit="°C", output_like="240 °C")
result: -8 °C
